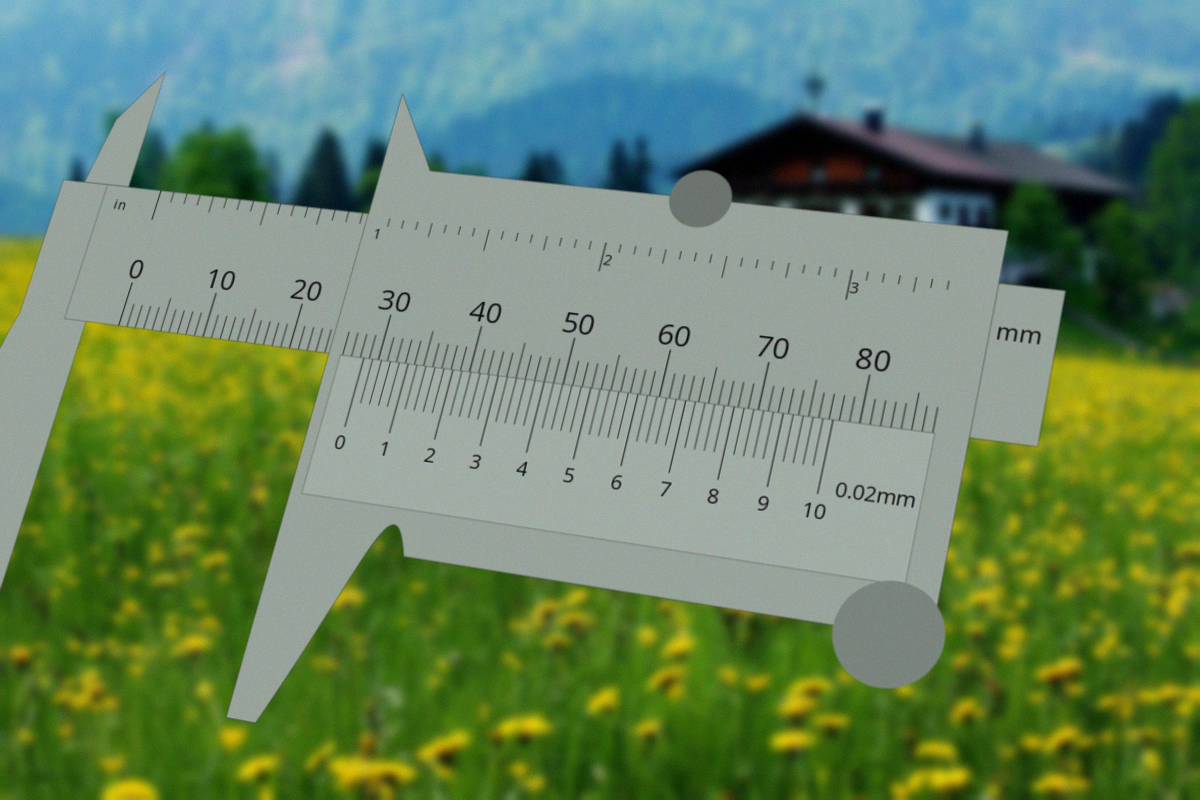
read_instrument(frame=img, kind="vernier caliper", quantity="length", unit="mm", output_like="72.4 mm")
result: 28.4 mm
